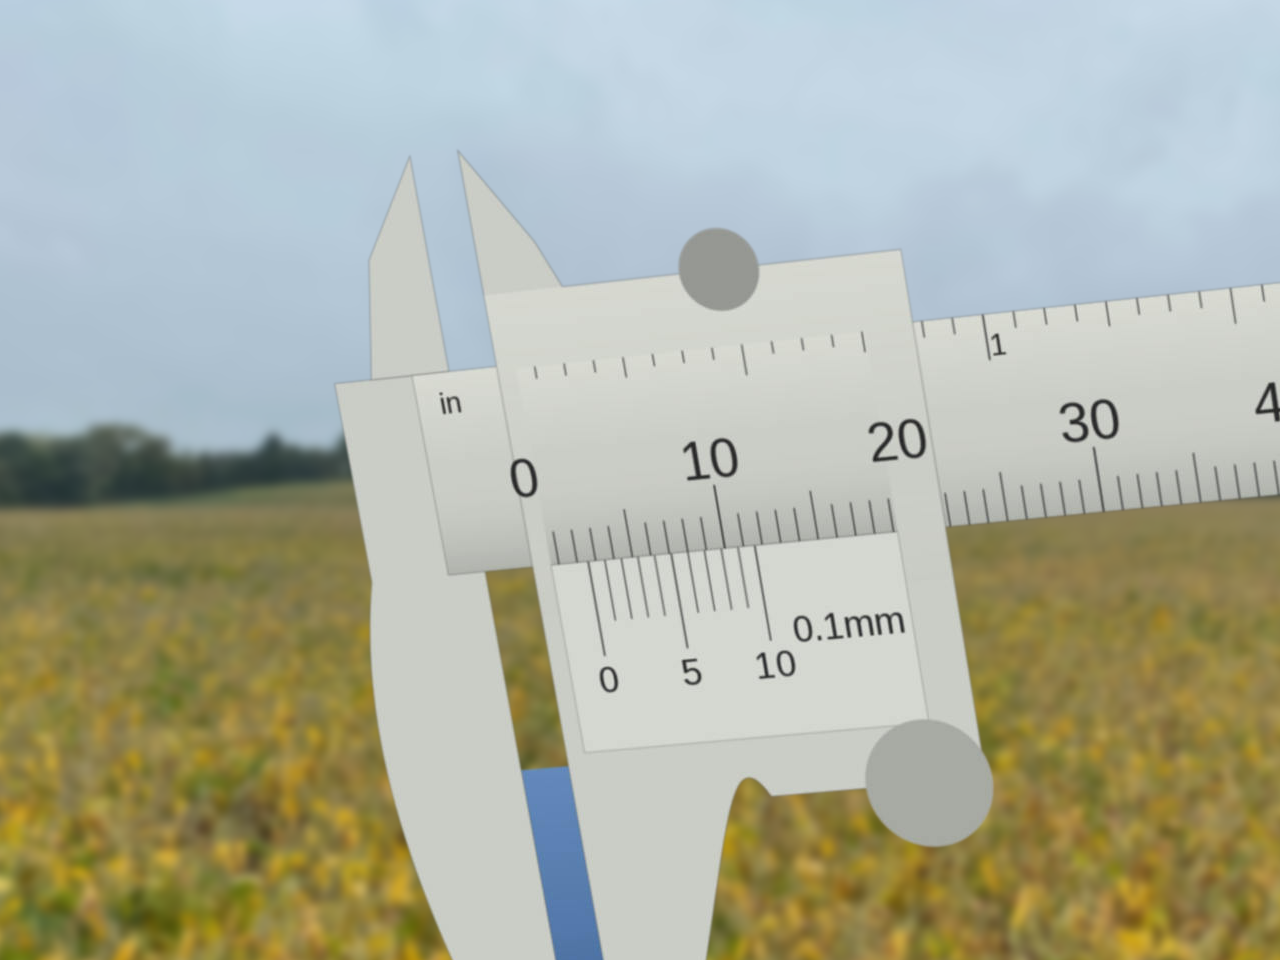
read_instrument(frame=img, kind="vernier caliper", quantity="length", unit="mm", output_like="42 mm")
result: 2.6 mm
